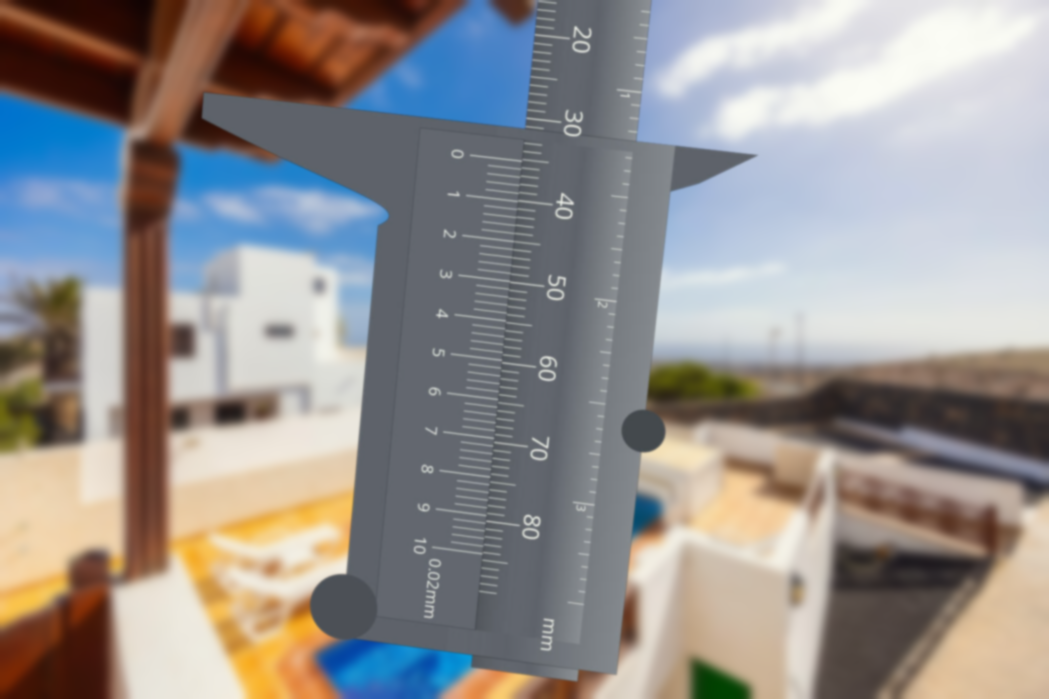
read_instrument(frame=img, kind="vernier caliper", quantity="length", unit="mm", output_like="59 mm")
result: 35.2 mm
